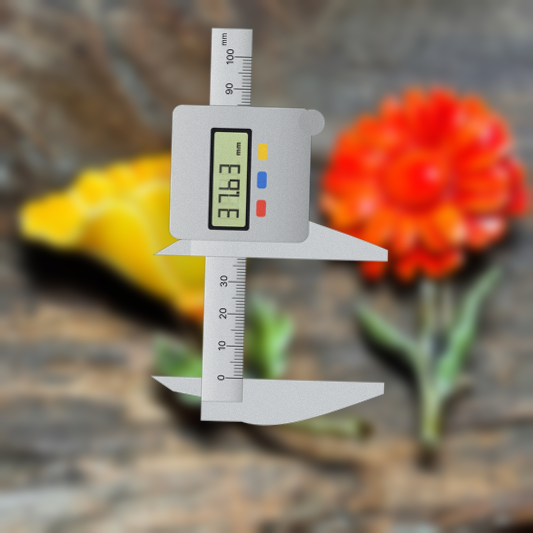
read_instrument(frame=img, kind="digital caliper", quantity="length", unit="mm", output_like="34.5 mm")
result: 37.63 mm
